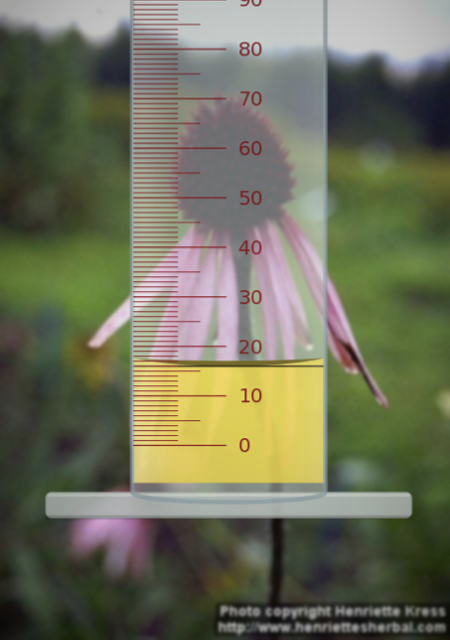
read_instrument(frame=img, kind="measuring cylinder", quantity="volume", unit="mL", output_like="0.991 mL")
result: 16 mL
